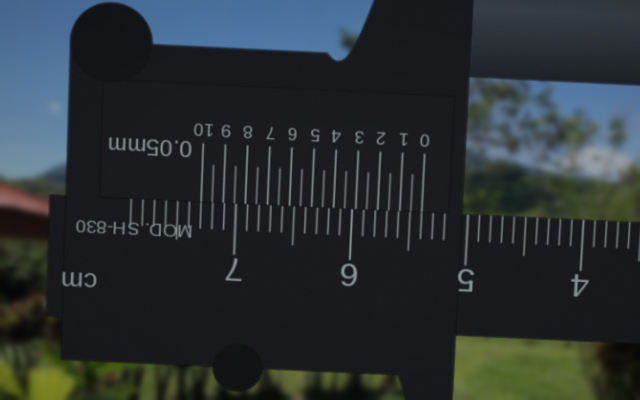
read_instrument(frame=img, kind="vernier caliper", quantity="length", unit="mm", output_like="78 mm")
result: 54.0 mm
